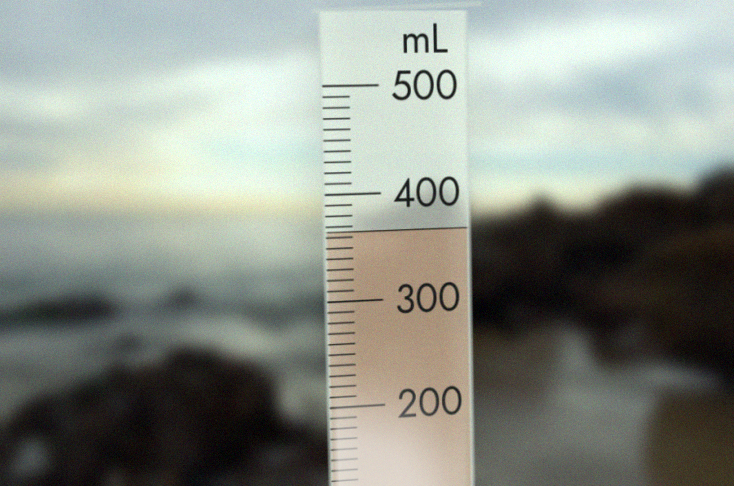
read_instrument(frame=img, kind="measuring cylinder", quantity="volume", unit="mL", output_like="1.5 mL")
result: 365 mL
